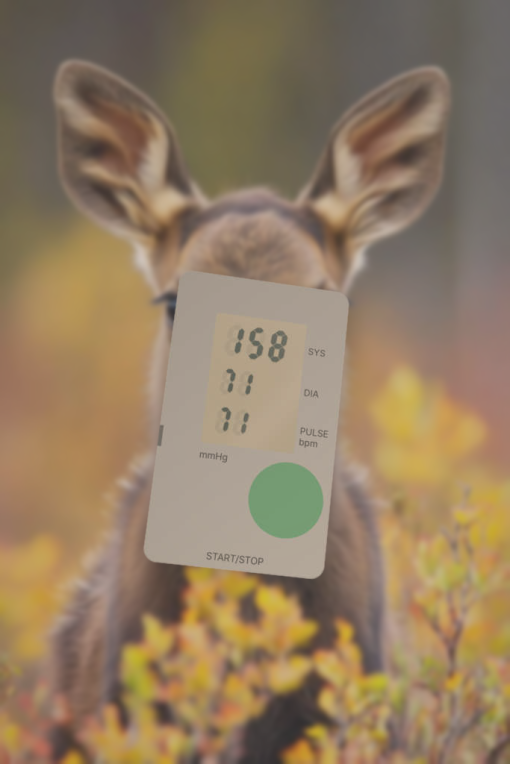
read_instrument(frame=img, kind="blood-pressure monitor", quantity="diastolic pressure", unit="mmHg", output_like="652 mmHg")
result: 71 mmHg
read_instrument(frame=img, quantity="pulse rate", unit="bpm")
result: 71 bpm
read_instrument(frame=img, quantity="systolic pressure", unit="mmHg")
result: 158 mmHg
